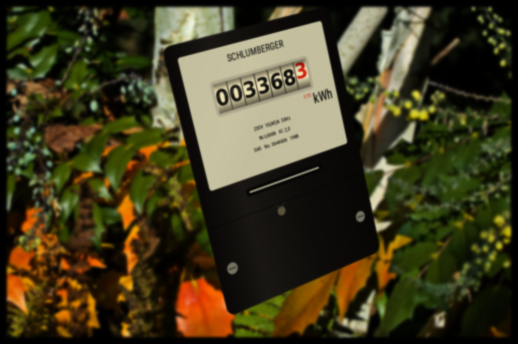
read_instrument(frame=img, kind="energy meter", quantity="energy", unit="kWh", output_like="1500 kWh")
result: 3368.3 kWh
